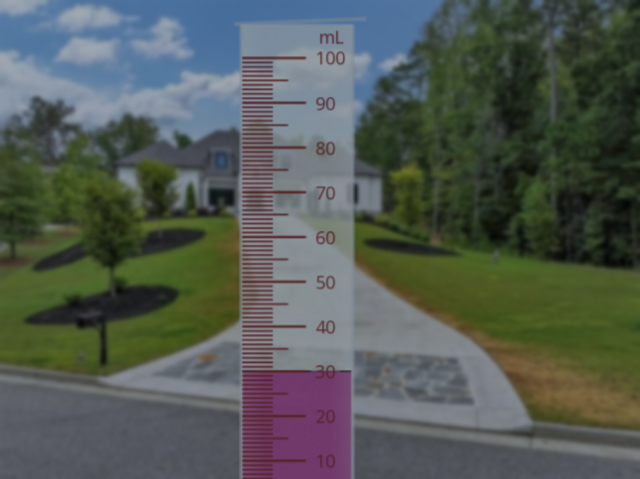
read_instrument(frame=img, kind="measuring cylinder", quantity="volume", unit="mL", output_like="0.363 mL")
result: 30 mL
